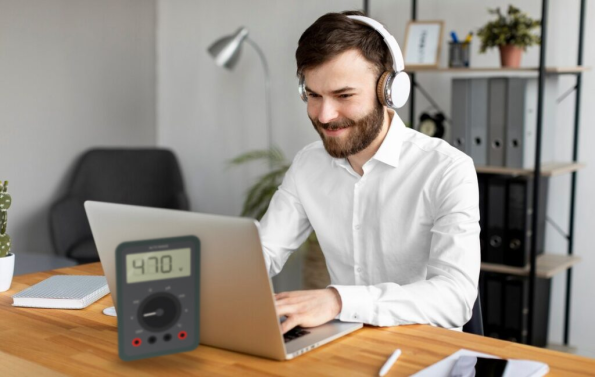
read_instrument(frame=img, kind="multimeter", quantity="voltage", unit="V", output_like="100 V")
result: 470 V
